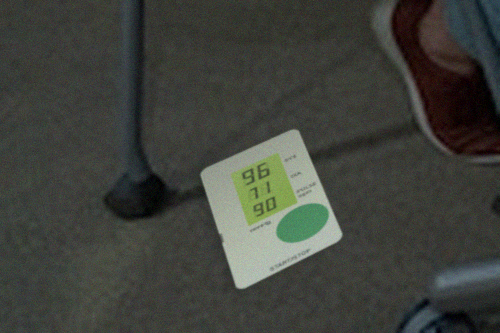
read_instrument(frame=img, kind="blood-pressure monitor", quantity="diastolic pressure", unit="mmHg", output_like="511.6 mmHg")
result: 71 mmHg
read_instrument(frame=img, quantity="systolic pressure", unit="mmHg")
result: 96 mmHg
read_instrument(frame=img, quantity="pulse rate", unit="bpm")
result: 90 bpm
